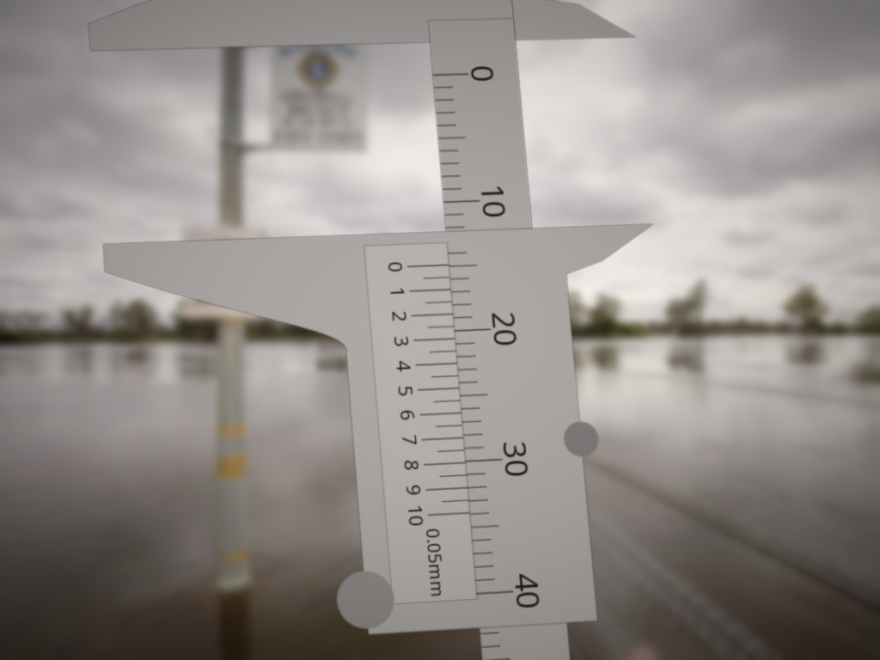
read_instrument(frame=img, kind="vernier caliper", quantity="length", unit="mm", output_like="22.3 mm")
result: 14.9 mm
